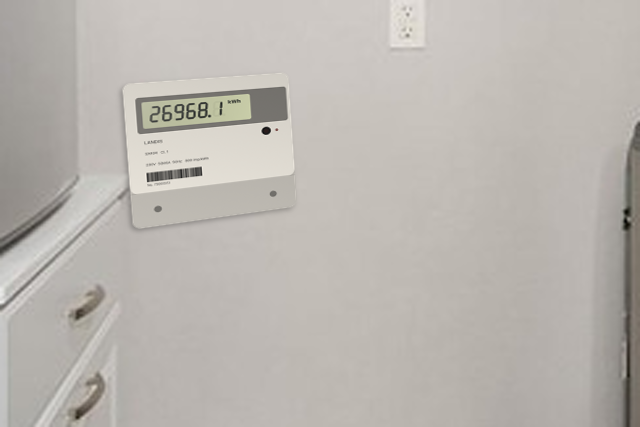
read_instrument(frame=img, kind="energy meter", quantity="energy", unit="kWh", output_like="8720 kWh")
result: 26968.1 kWh
